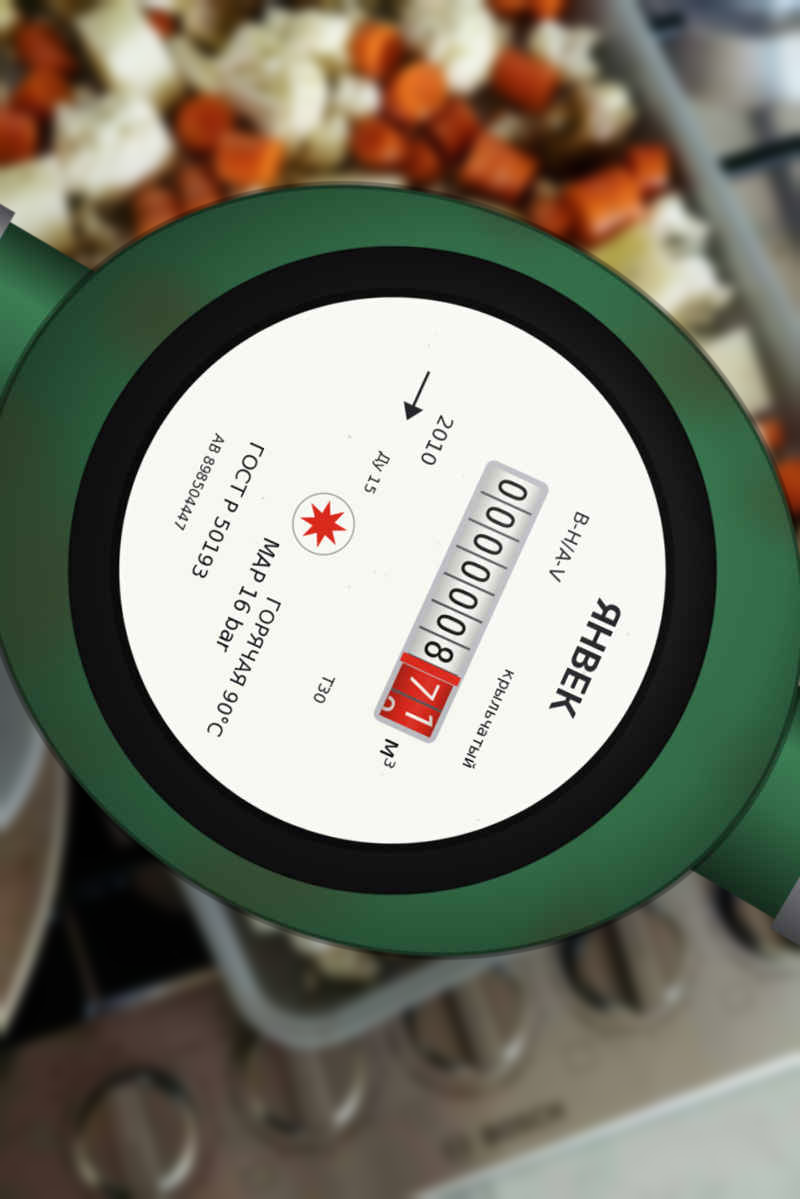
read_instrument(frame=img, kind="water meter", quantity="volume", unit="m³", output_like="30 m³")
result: 8.71 m³
